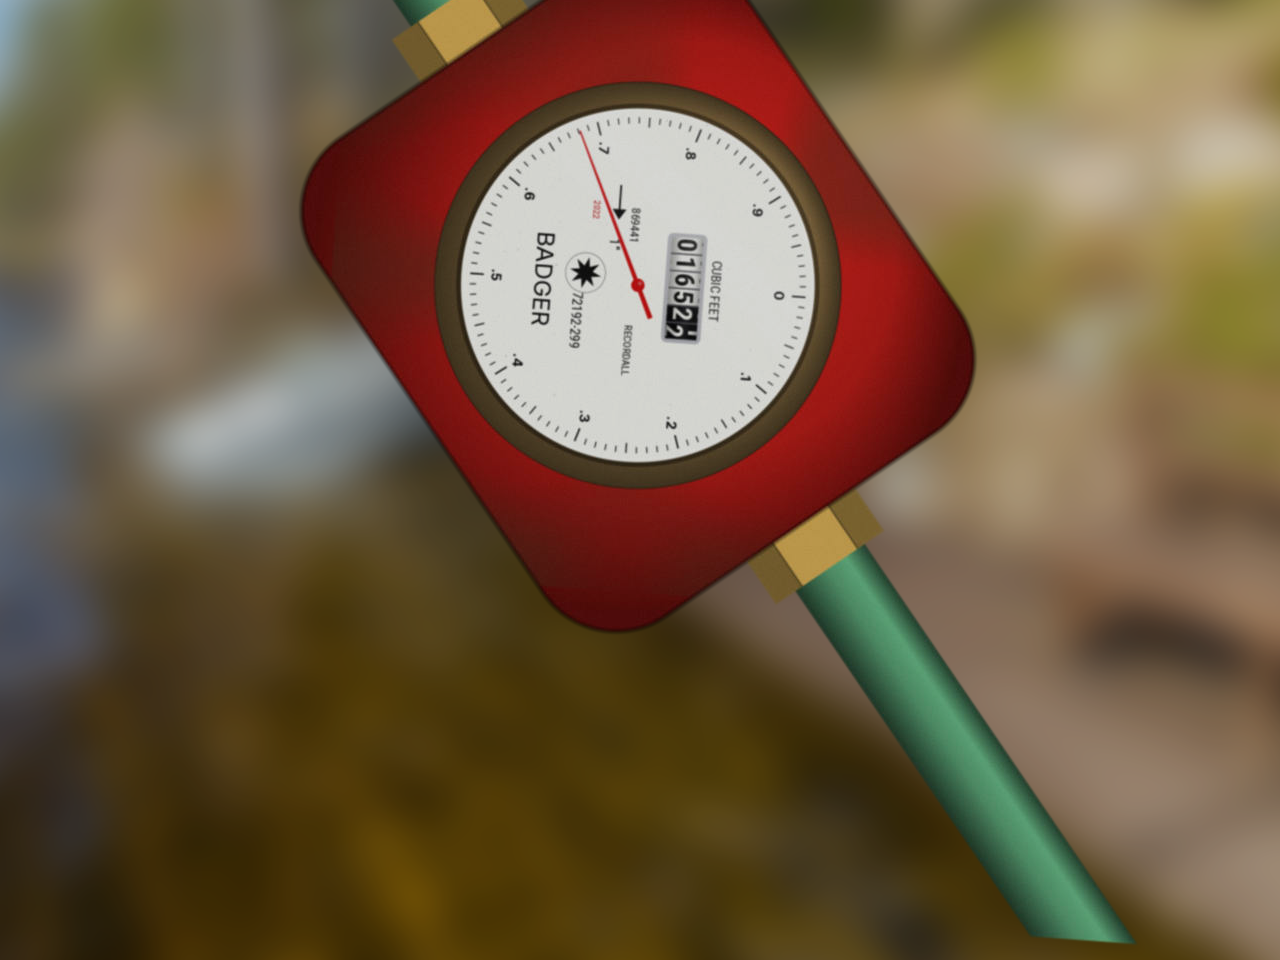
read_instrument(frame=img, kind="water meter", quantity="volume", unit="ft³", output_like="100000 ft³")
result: 16521.68 ft³
